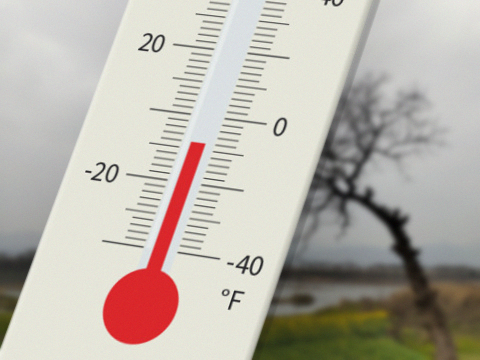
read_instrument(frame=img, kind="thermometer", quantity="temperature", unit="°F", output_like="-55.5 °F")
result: -8 °F
